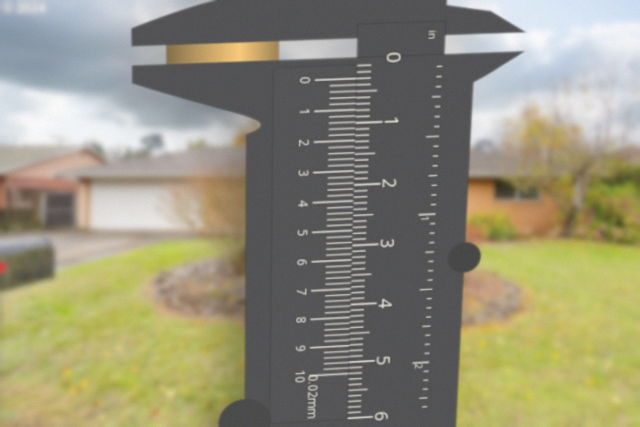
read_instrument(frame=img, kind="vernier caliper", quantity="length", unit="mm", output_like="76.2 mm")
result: 3.0 mm
